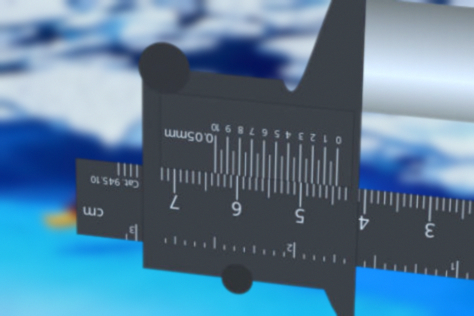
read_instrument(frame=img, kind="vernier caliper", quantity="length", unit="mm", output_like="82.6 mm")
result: 44.5 mm
